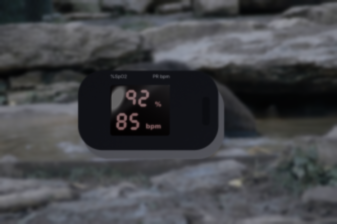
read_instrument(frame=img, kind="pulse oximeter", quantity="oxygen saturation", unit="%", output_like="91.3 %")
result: 92 %
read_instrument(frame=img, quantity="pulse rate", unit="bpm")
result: 85 bpm
